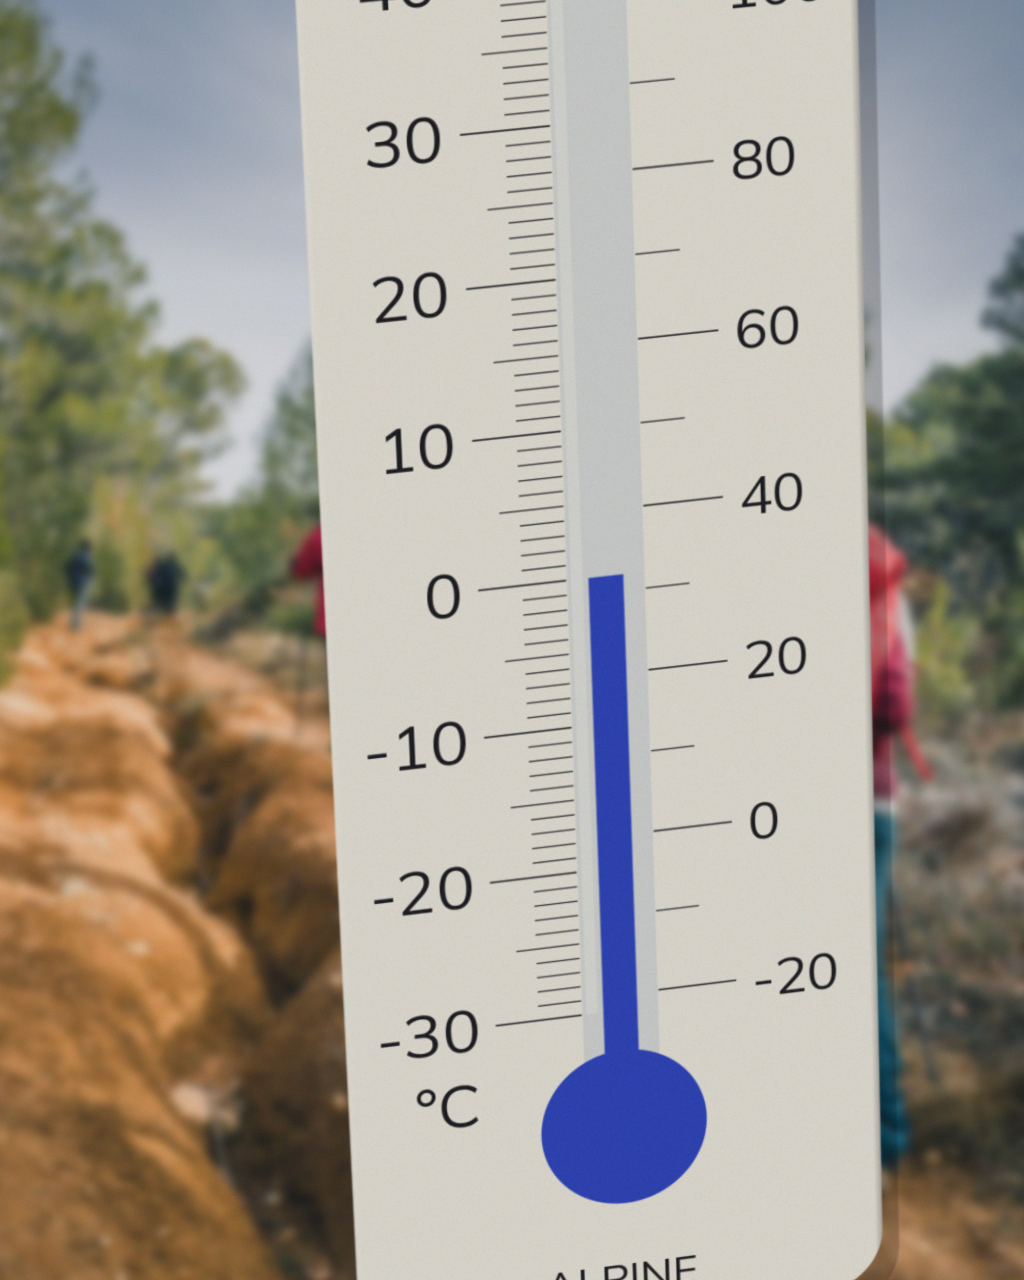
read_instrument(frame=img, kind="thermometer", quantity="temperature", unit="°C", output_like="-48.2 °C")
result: 0 °C
